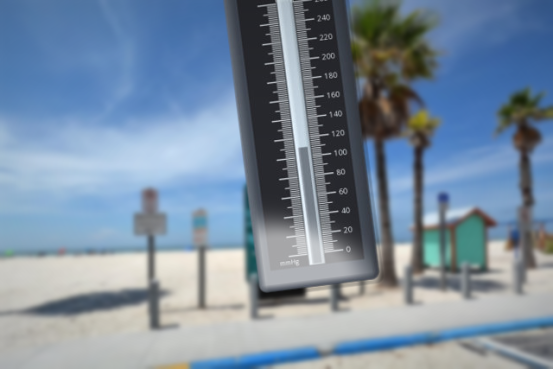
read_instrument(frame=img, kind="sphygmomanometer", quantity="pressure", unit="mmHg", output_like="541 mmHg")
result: 110 mmHg
